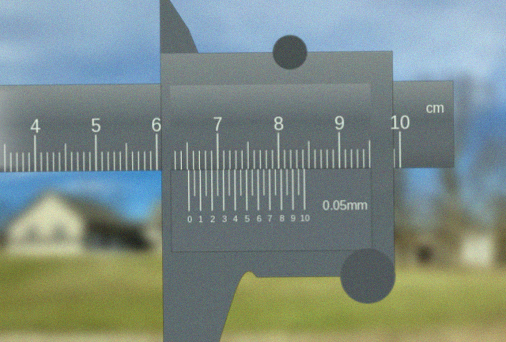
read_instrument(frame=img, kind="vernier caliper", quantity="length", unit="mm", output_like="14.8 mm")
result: 65.2 mm
